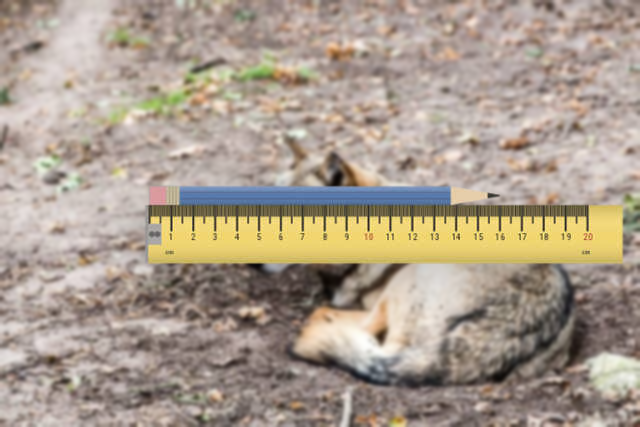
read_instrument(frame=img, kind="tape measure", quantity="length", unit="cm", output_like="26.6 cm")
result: 16 cm
